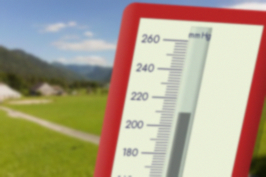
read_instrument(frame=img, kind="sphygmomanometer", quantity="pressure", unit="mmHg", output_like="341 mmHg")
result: 210 mmHg
